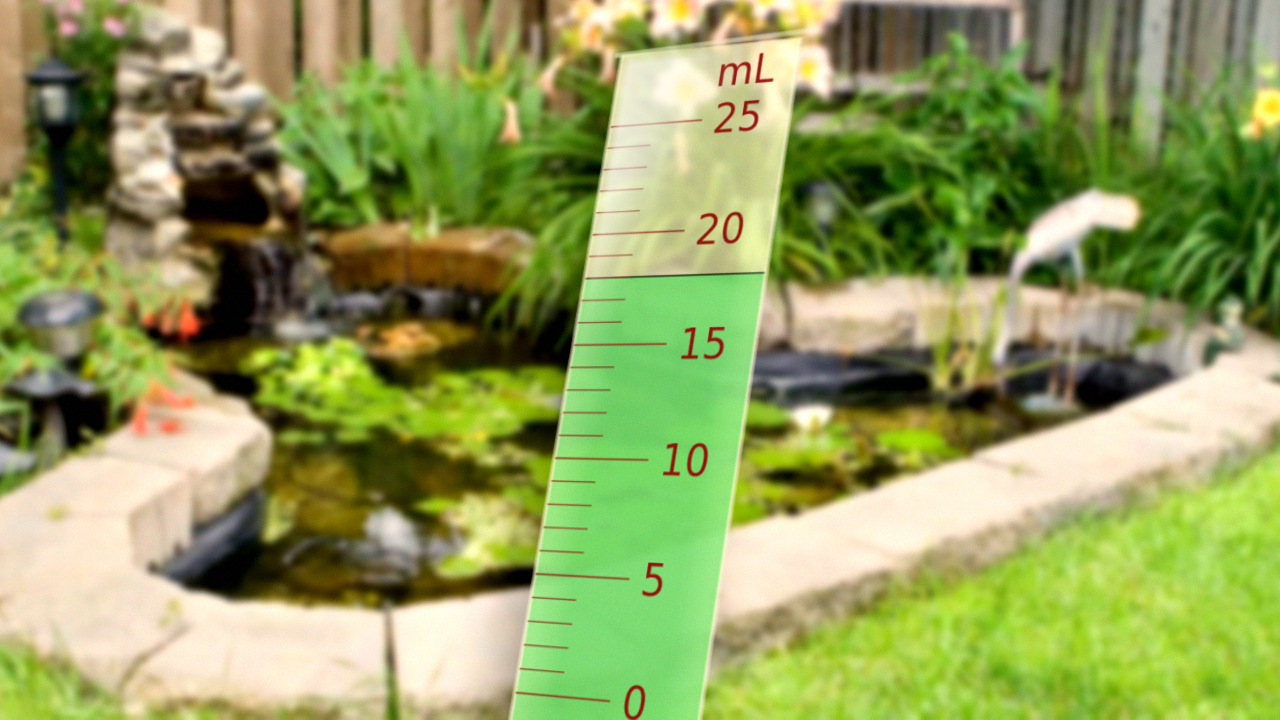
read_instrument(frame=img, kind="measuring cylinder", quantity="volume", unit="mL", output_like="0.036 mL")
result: 18 mL
